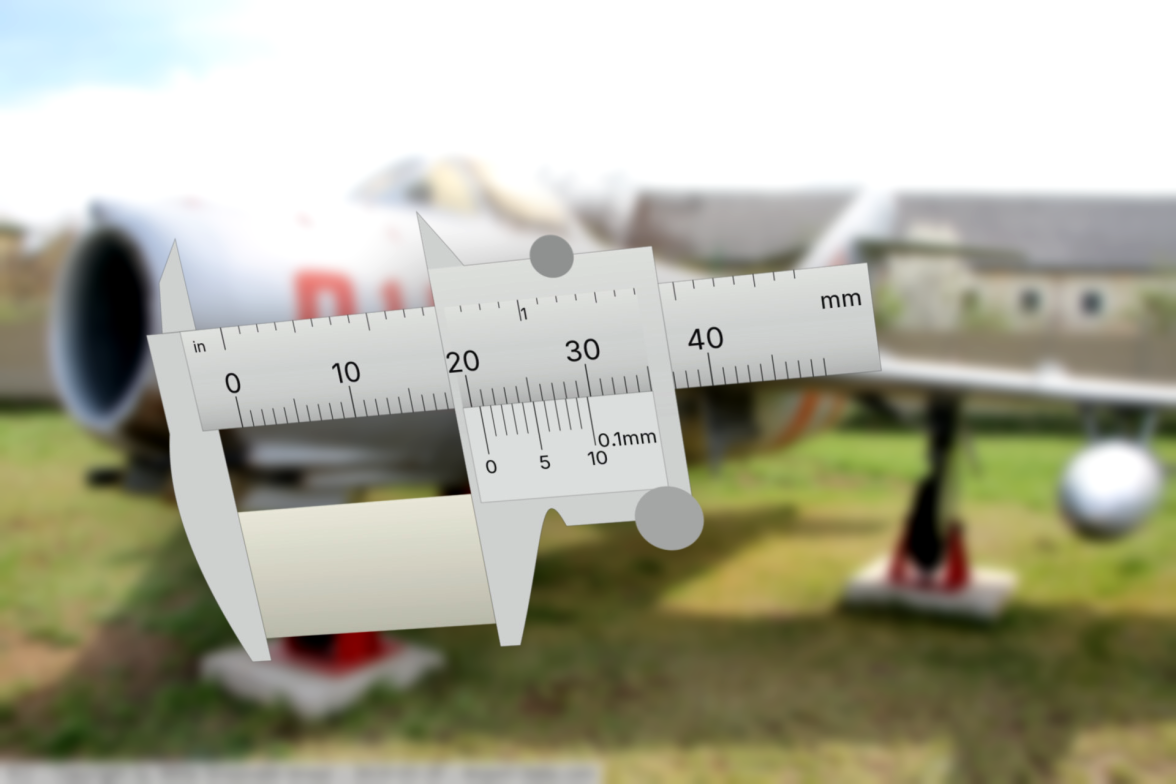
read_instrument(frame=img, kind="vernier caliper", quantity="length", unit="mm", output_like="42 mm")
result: 20.7 mm
